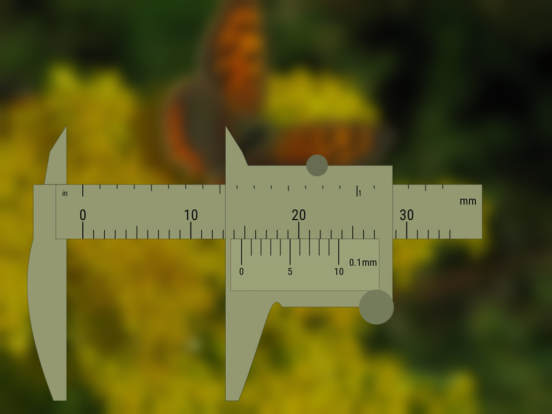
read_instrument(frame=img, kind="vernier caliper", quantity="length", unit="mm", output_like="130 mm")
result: 14.7 mm
